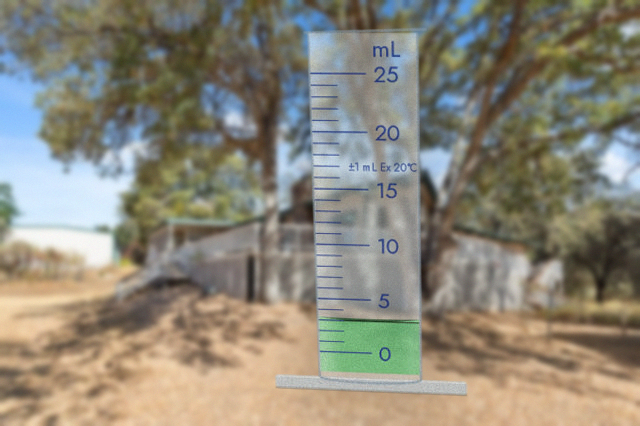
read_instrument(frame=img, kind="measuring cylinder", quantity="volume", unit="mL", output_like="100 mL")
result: 3 mL
